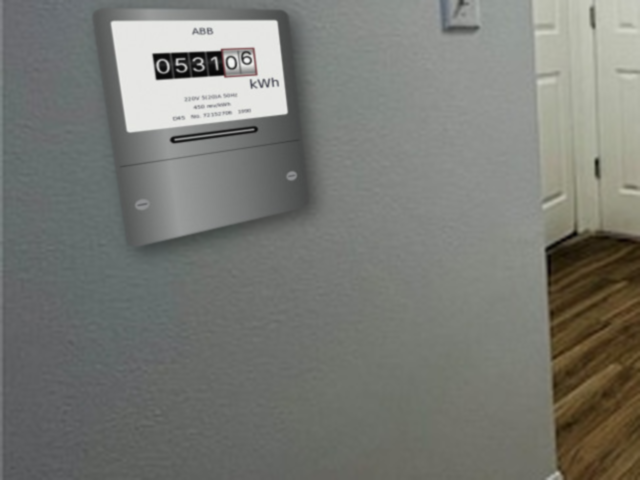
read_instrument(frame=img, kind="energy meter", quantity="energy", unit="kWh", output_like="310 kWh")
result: 531.06 kWh
